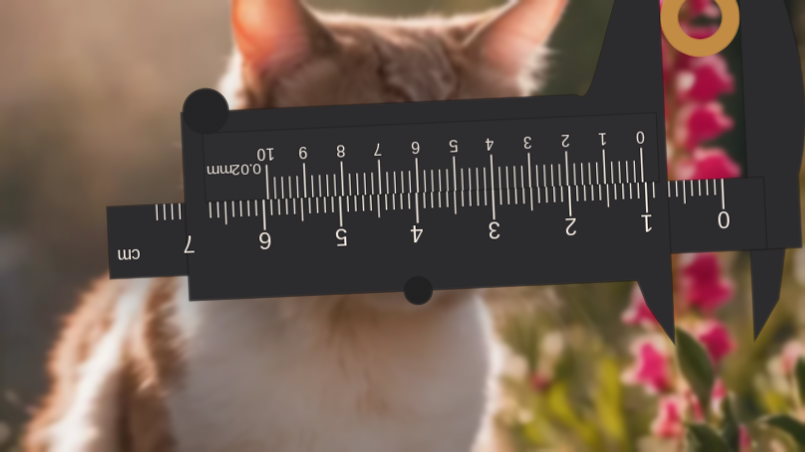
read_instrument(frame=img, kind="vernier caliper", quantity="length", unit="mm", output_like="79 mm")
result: 10.4 mm
